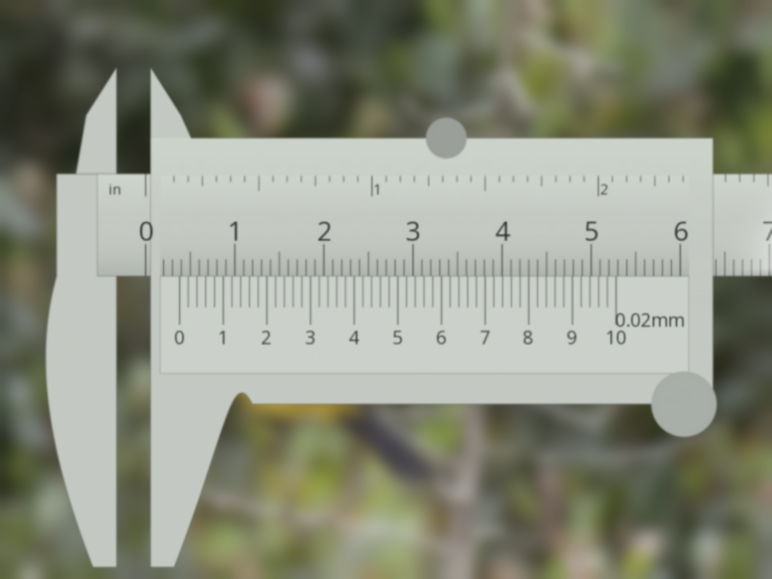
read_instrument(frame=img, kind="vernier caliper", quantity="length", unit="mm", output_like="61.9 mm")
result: 3.8 mm
